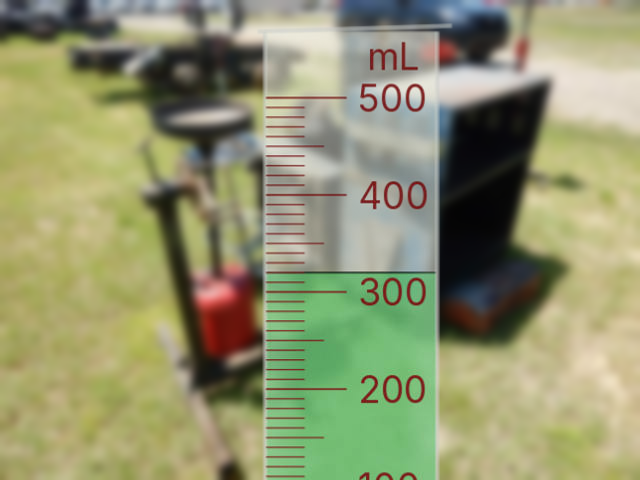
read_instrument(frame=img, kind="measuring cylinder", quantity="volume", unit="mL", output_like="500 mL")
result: 320 mL
